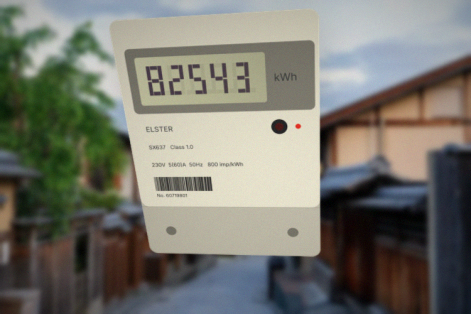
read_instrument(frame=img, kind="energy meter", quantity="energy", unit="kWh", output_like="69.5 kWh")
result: 82543 kWh
